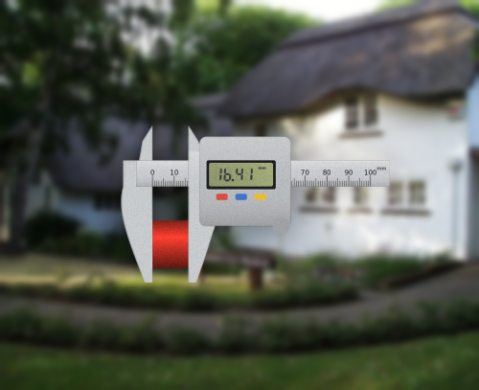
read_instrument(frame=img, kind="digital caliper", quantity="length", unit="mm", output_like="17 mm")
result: 16.41 mm
